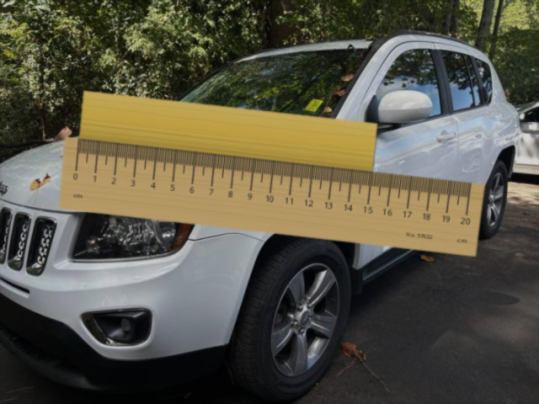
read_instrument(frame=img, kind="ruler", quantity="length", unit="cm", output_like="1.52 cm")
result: 15 cm
